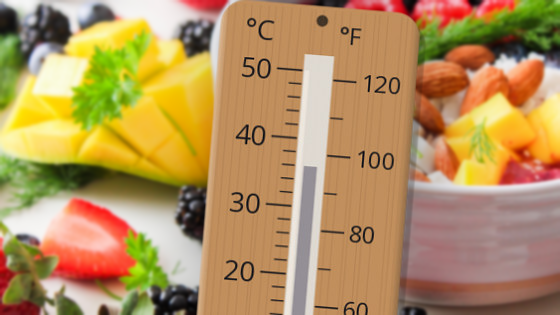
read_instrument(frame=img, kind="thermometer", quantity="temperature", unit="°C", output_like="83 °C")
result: 36 °C
